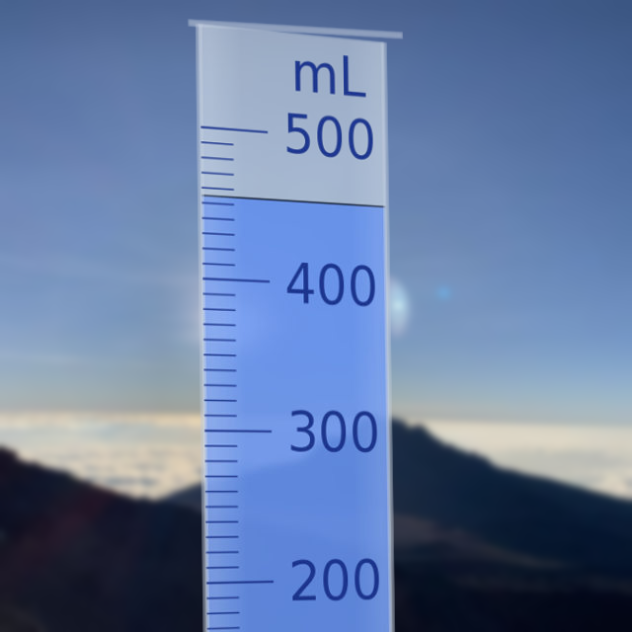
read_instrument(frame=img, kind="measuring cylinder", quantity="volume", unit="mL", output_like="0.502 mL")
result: 455 mL
